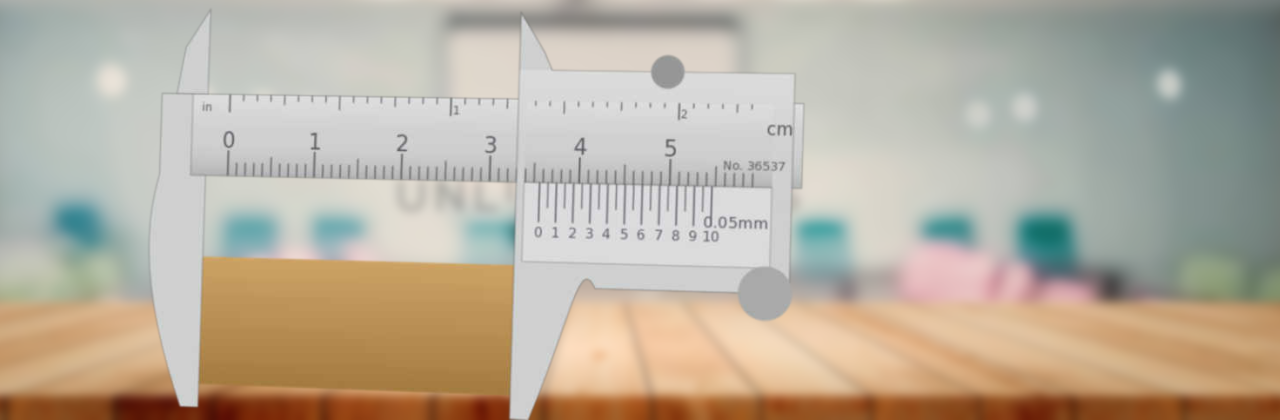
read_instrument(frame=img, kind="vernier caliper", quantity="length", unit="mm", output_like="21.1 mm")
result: 35.6 mm
